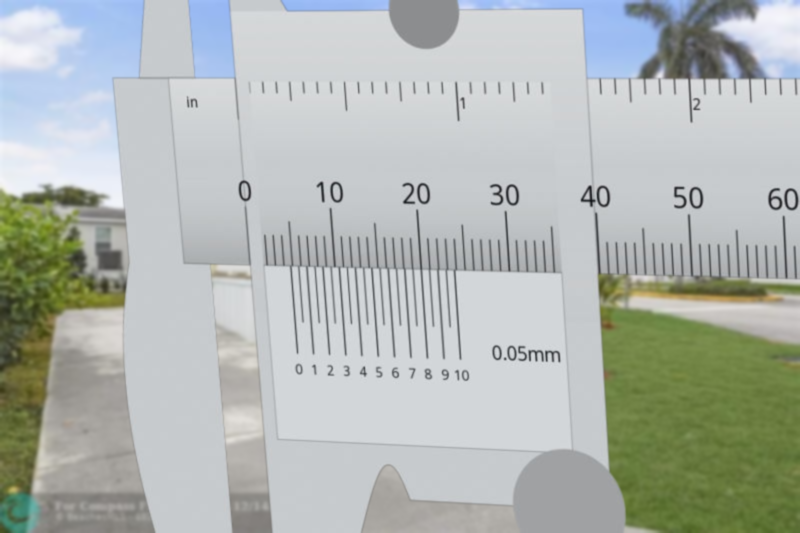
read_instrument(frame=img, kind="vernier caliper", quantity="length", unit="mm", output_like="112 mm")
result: 4.8 mm
